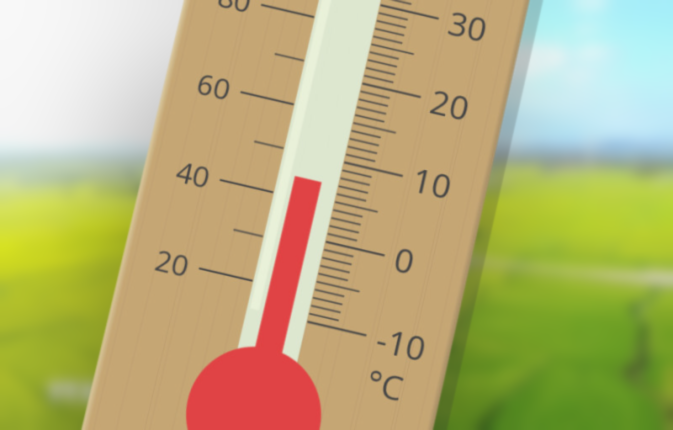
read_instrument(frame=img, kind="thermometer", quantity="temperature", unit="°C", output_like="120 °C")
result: 7 °C
